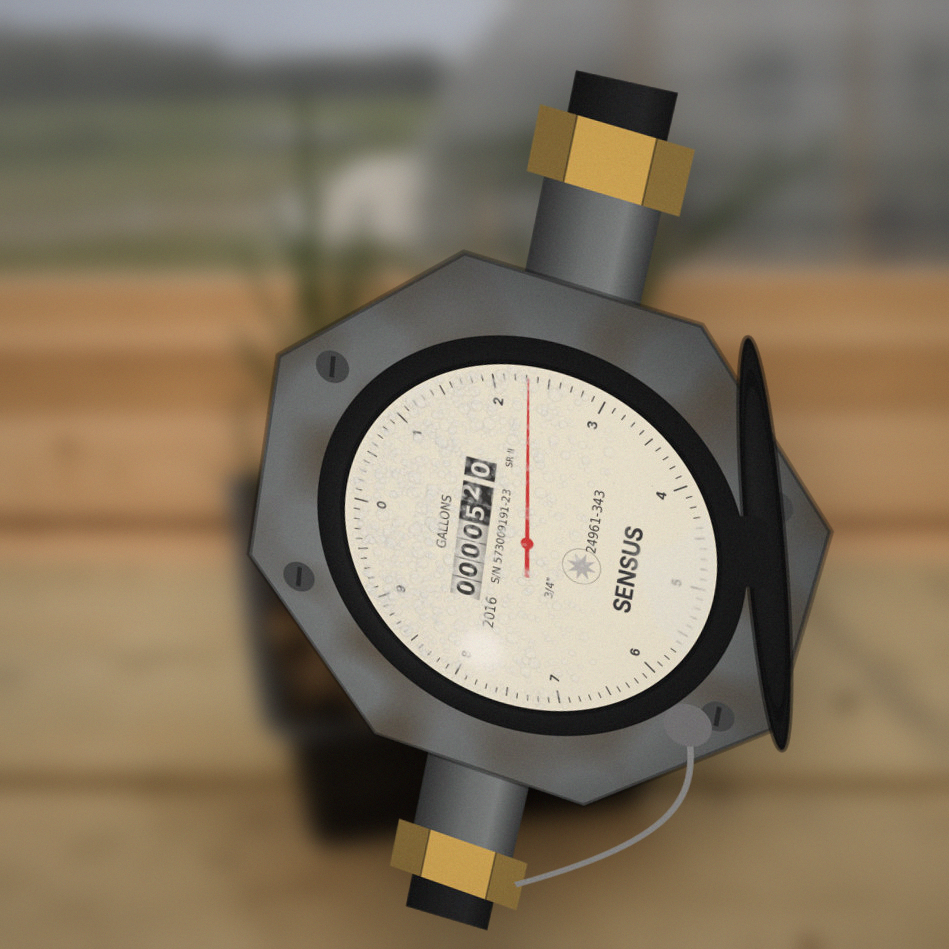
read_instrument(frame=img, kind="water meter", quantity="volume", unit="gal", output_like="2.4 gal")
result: 522.3 gal
